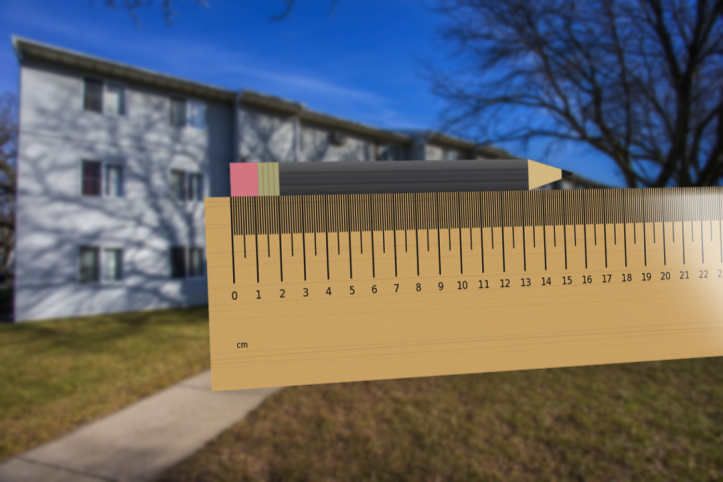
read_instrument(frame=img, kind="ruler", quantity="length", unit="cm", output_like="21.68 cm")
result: 15.5 cm
